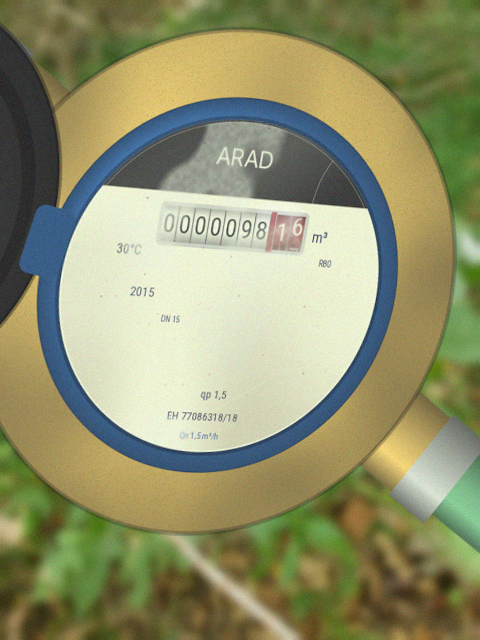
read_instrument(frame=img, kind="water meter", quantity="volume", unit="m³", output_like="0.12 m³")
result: 98.16 m³
